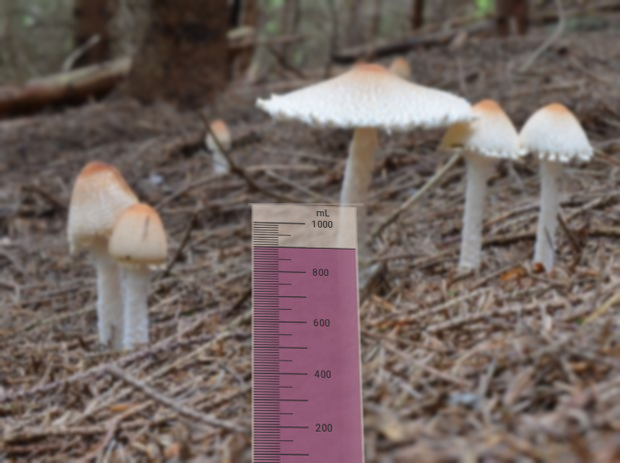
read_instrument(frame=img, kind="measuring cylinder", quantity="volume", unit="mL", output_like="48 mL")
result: 900 mL
